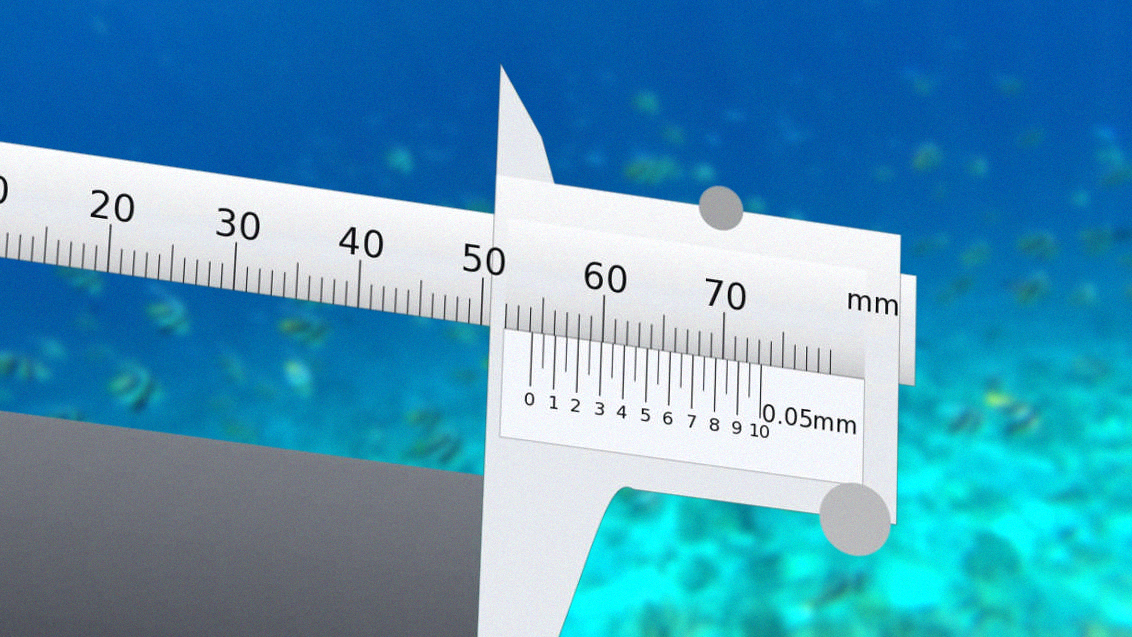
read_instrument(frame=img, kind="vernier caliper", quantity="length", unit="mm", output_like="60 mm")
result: 54.2 mm
